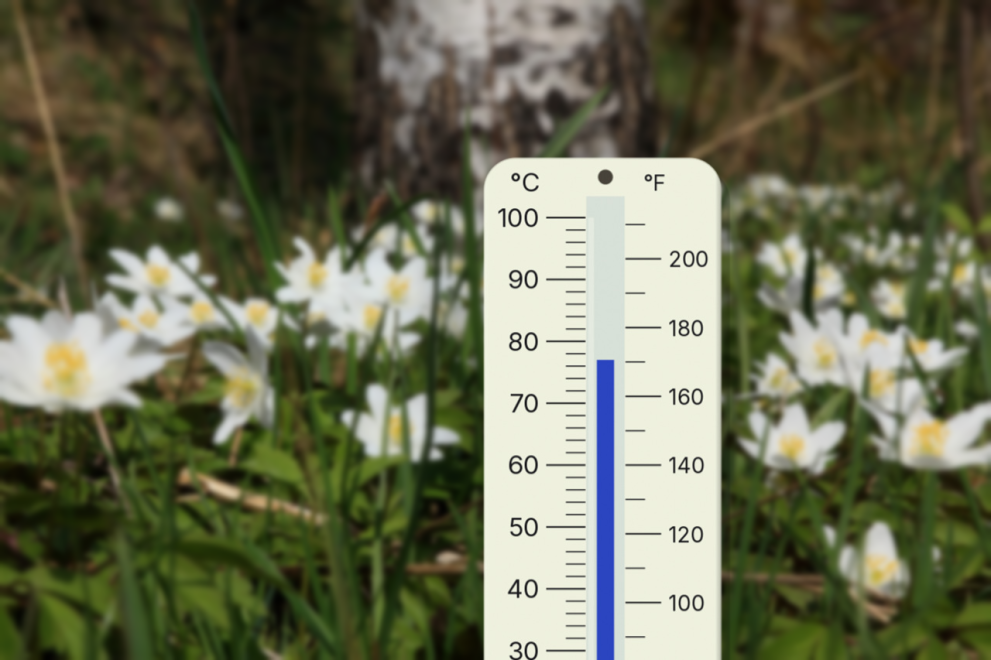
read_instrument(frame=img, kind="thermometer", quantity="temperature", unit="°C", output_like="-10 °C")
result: 77 °C
